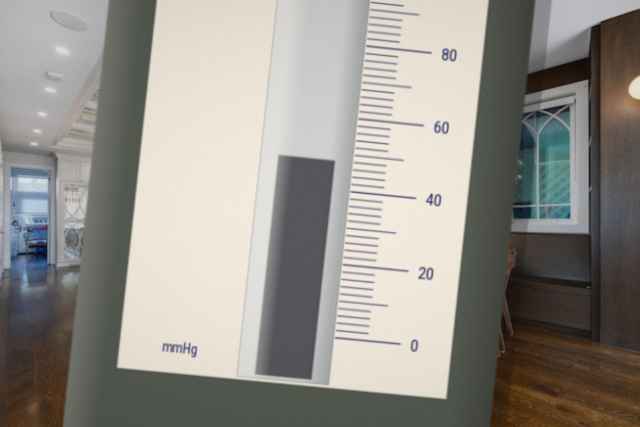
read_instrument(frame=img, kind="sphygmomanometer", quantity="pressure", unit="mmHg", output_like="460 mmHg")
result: 48 mmHg
